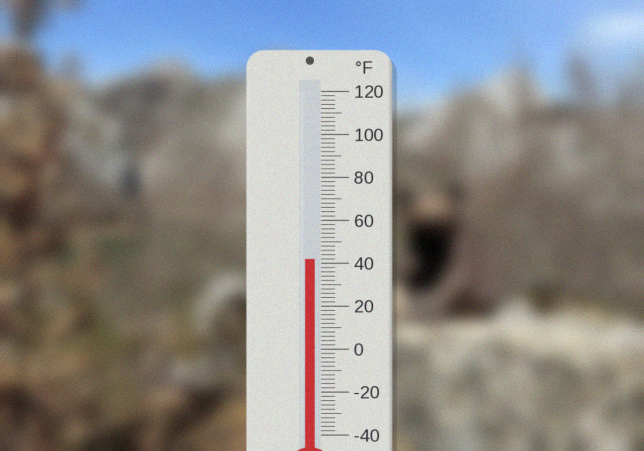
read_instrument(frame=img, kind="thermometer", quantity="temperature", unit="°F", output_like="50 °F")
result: 42 °F
